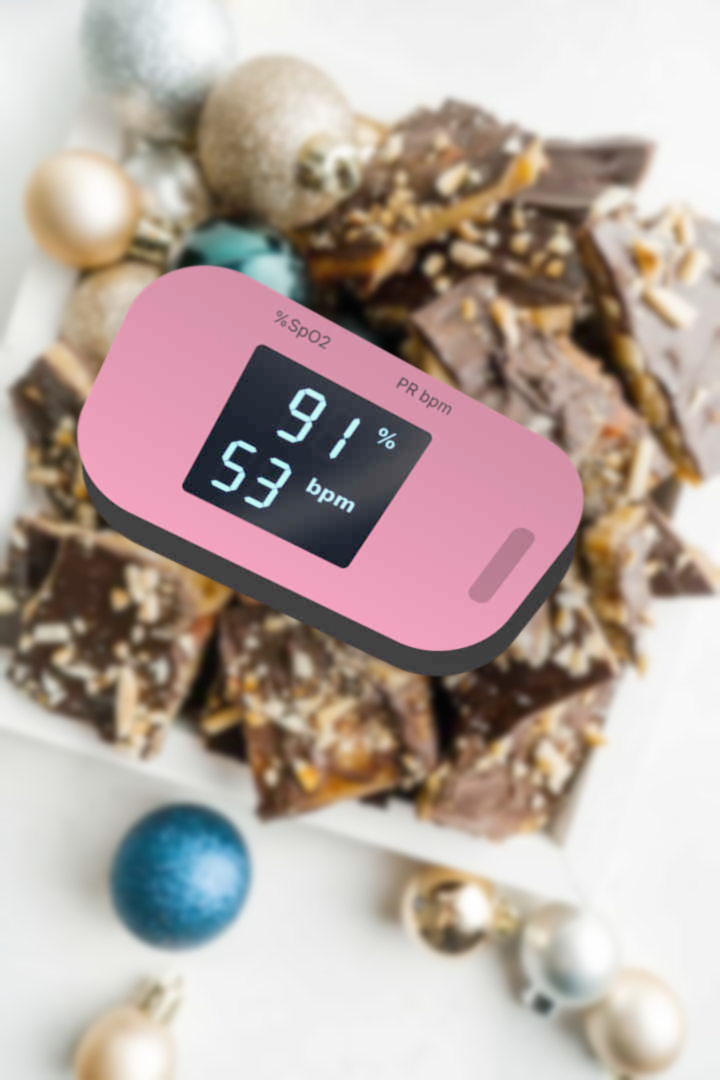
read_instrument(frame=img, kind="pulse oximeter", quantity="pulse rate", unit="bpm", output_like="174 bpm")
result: 53 bpm
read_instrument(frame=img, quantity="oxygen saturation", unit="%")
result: 91 %
